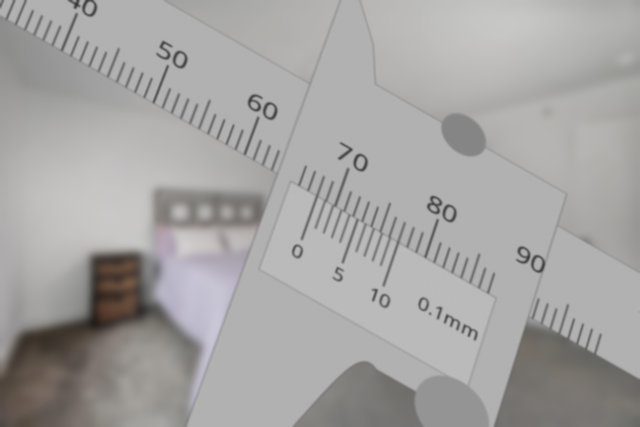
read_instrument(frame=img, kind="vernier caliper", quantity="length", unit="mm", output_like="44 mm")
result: 68.0 mm
